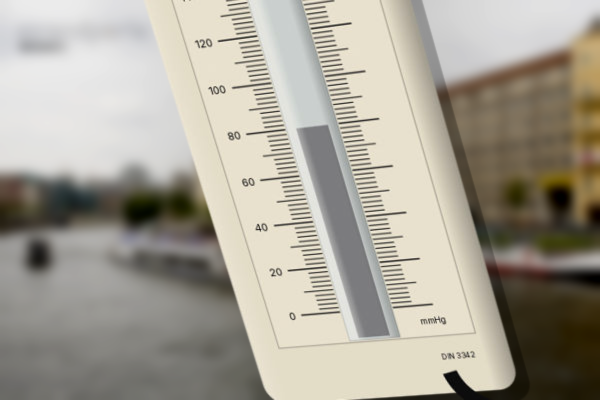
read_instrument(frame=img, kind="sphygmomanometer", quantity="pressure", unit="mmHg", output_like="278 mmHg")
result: 80 mmHg
